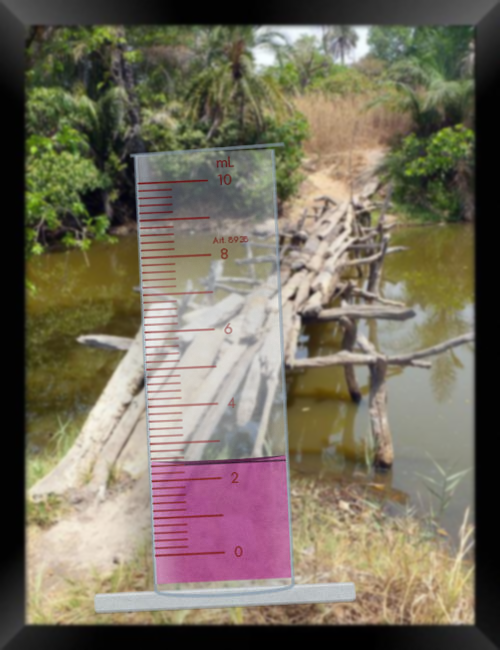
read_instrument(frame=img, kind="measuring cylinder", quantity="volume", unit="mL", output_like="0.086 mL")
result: 2.4 mL
